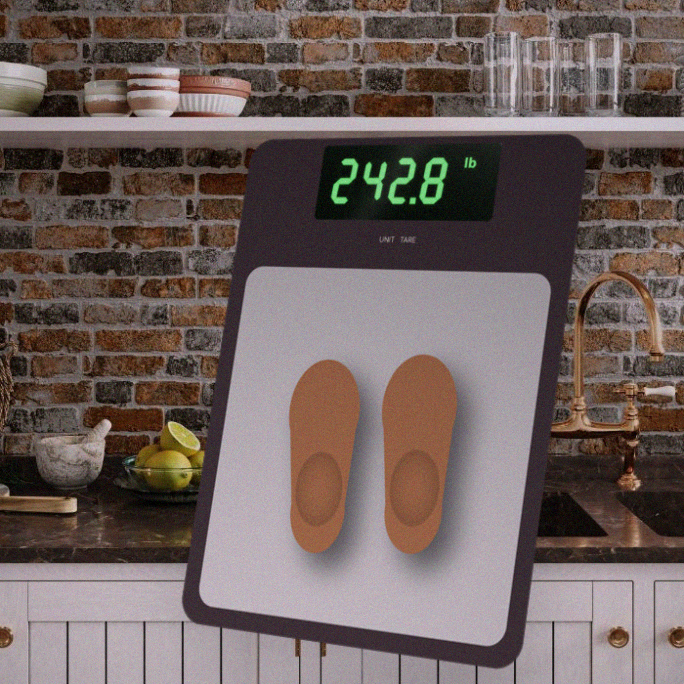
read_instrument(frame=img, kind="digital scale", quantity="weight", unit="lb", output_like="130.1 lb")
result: 242.8 lb
